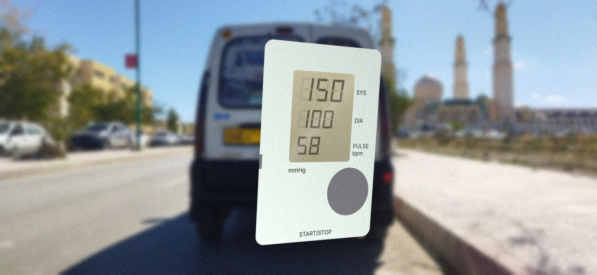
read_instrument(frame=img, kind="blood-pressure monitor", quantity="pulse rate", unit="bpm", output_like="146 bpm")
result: 58 bpm
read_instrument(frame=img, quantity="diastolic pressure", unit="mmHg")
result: 100 mmHg
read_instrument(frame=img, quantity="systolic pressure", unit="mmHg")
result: 150 mmHg
